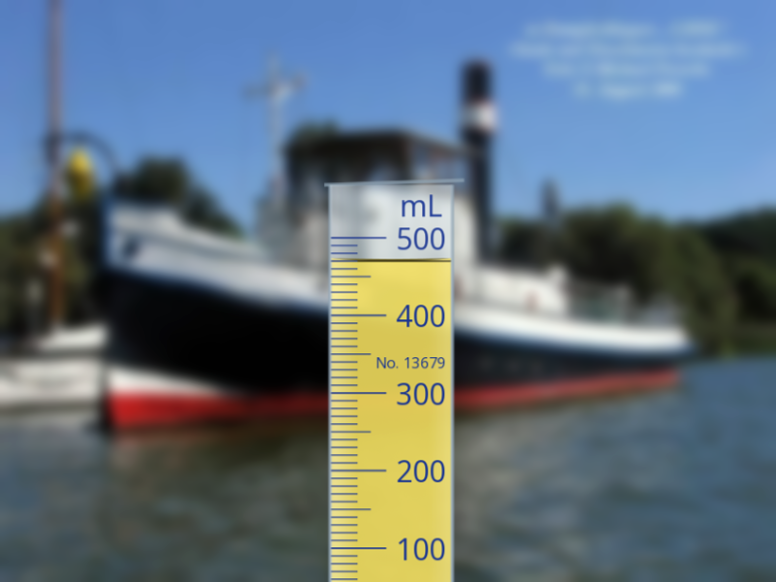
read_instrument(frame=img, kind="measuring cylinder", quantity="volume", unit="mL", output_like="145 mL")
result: 470 mL
